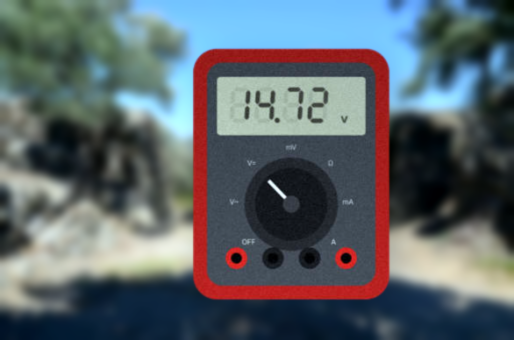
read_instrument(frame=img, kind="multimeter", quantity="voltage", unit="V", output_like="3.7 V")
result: 14.72 V
